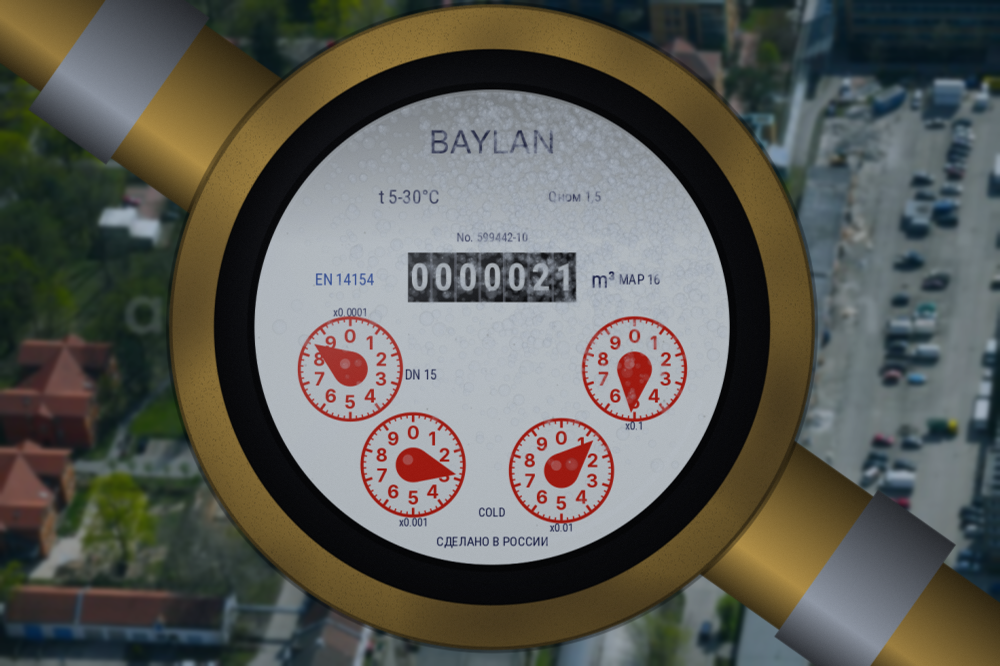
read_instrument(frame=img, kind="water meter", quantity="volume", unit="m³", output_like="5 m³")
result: 21.5128 m³
